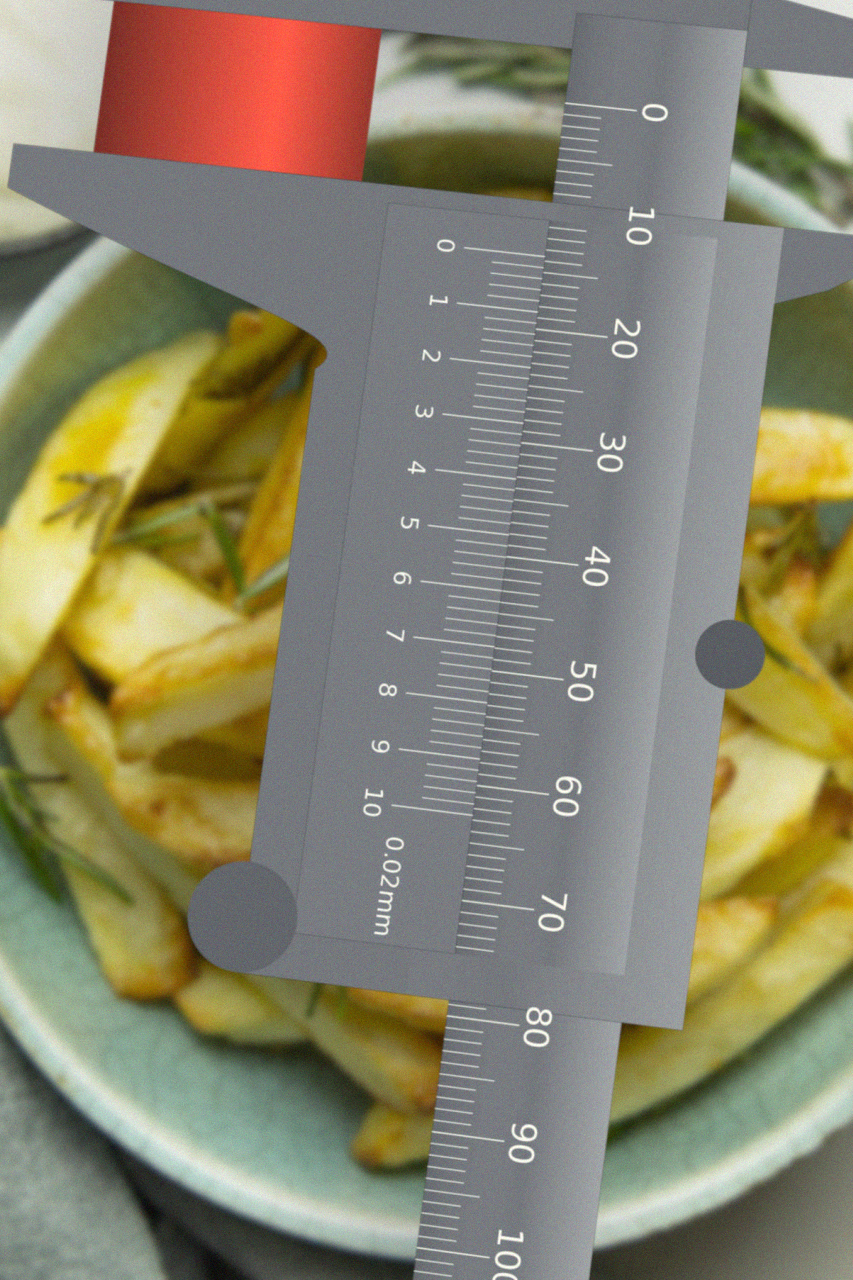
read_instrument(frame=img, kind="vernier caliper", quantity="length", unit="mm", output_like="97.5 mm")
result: 13.6 mm
